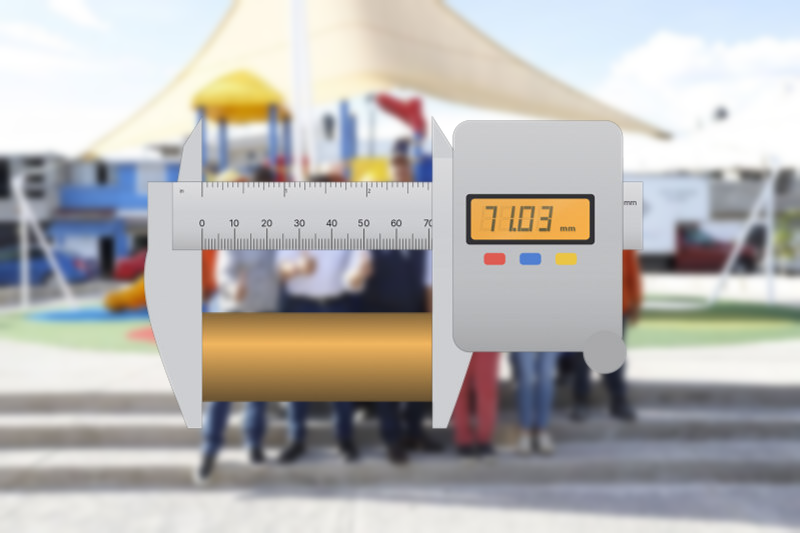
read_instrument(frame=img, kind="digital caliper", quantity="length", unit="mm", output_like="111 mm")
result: 71.03 mm
